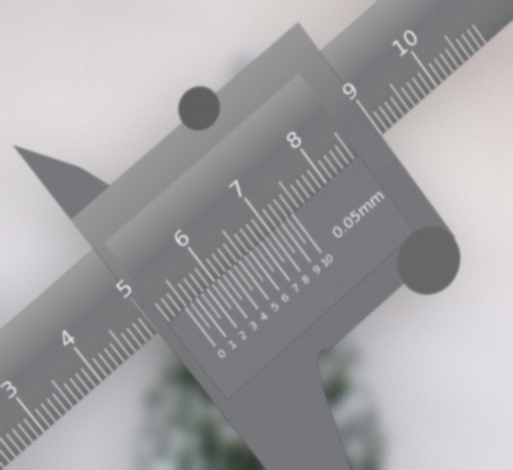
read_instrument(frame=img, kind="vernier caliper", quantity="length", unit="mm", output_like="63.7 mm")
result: 54.8 mm
